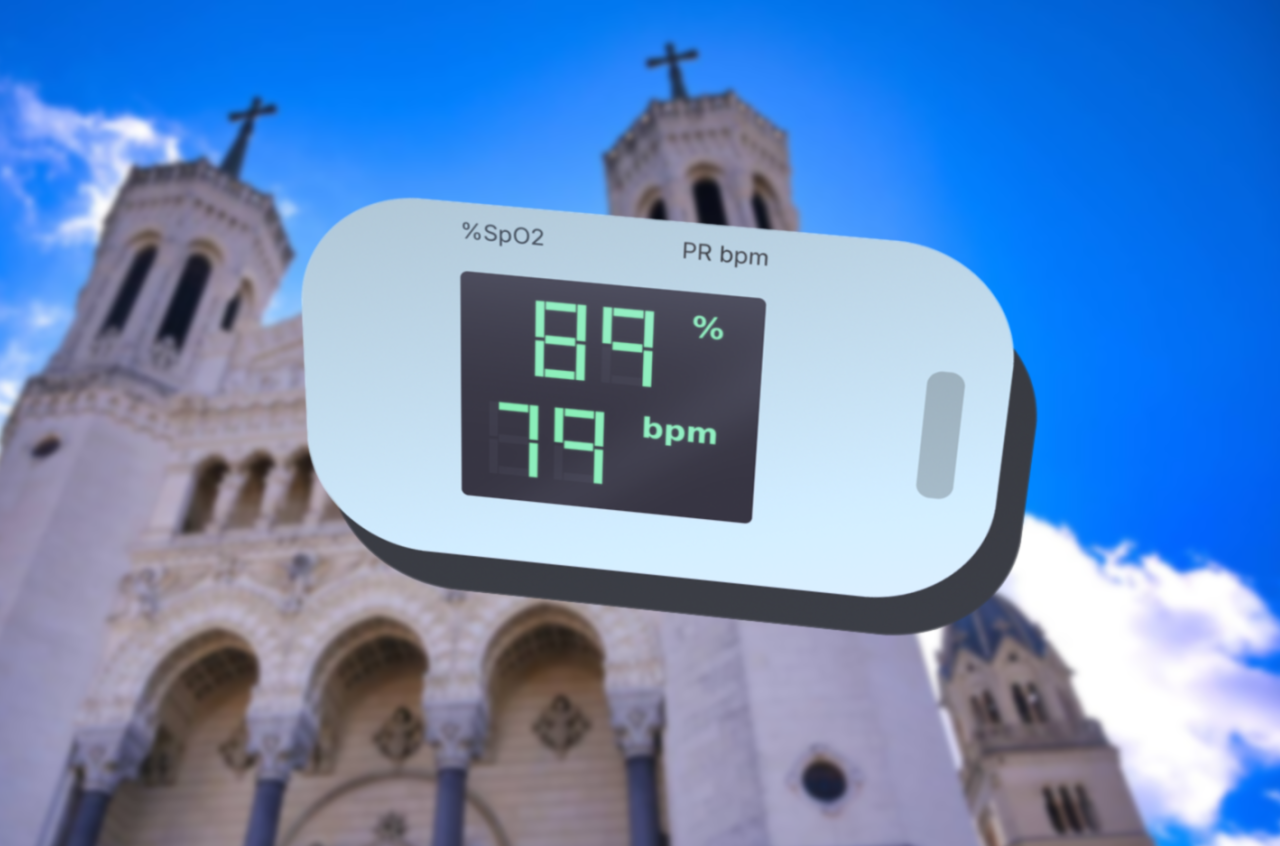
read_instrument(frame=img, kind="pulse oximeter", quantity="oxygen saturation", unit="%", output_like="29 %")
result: 89 %
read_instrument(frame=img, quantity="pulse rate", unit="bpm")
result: 79 bpm
